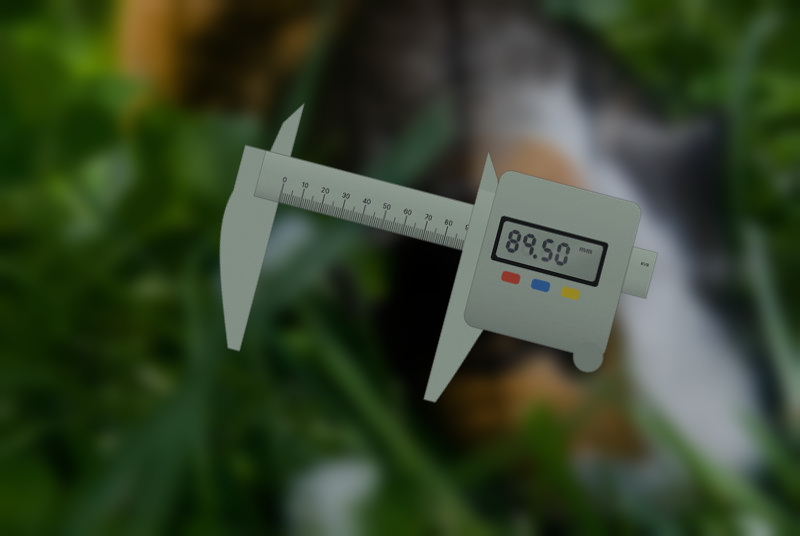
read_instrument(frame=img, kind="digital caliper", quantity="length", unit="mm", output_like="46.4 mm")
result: 89.50 mm
